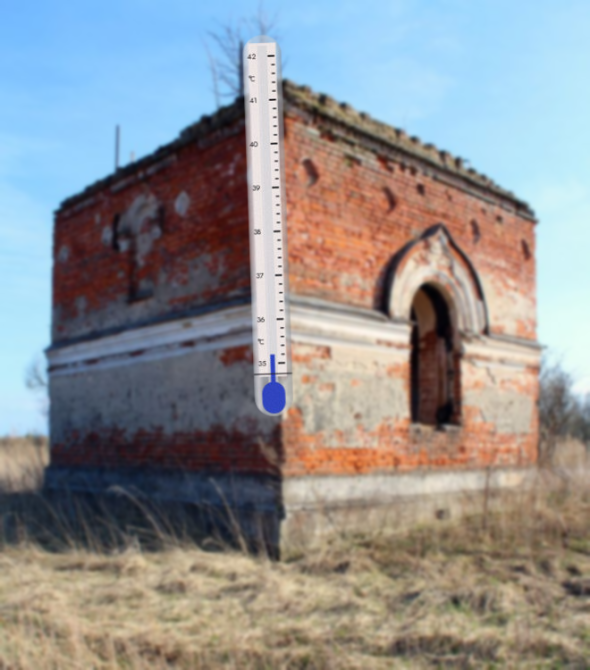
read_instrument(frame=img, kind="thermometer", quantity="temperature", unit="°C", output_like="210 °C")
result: 35.2 °C
